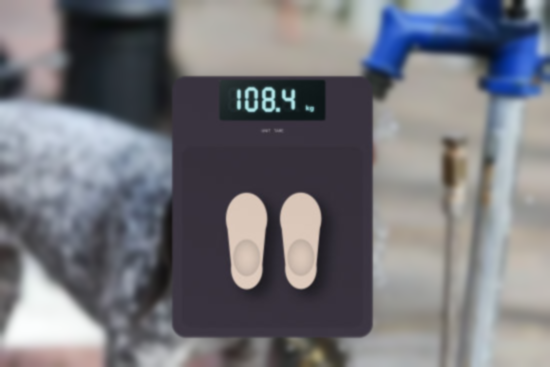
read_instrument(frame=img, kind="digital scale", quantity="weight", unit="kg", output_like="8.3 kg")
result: 108.4 kg
